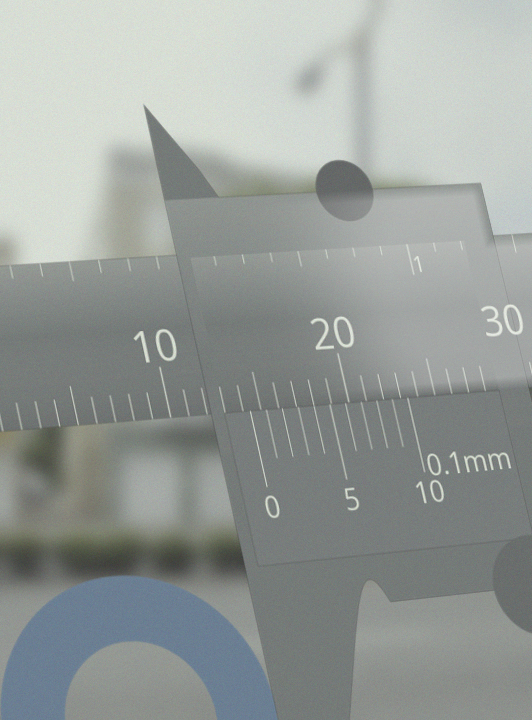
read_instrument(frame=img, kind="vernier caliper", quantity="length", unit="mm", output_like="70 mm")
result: 14.4 mm
